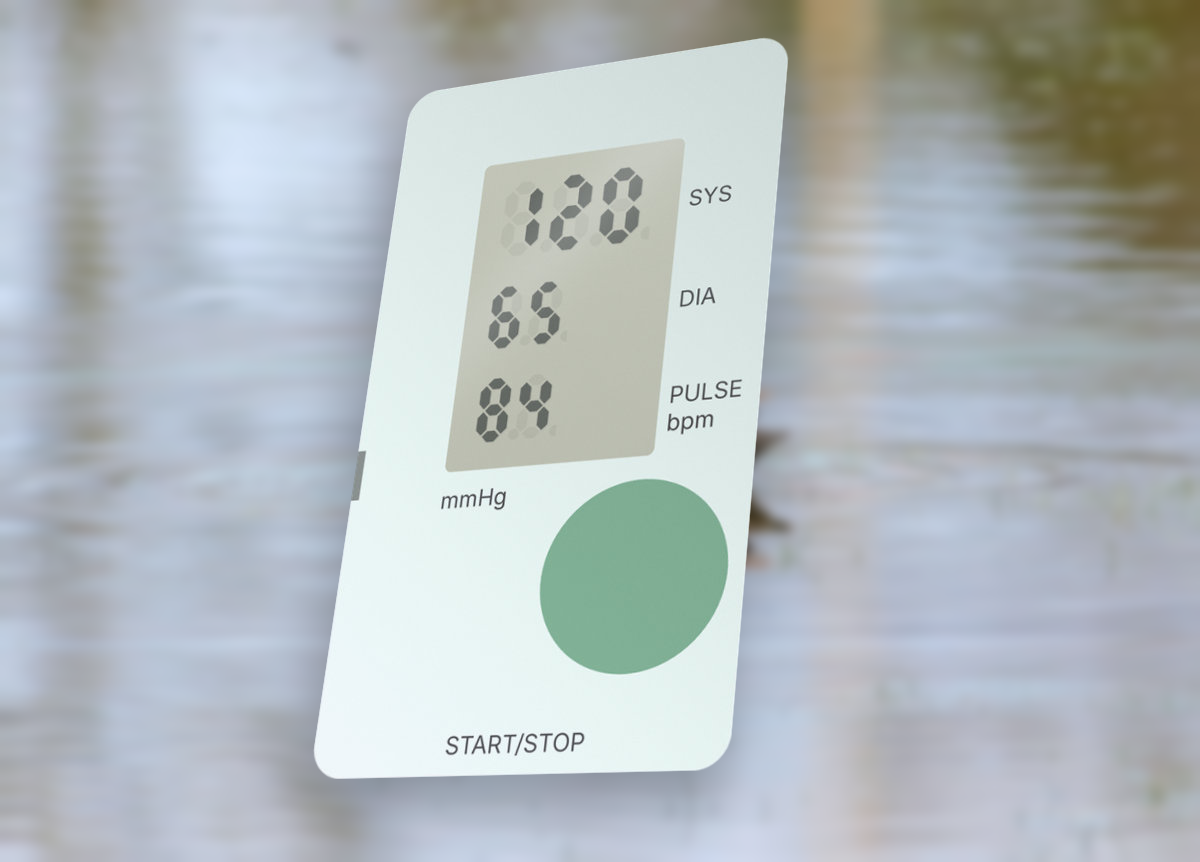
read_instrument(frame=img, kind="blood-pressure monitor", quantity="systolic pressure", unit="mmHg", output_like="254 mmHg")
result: 120 mmHg
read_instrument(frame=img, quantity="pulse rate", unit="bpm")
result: 84 bpm
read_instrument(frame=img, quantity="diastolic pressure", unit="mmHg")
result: 65 mmHg
